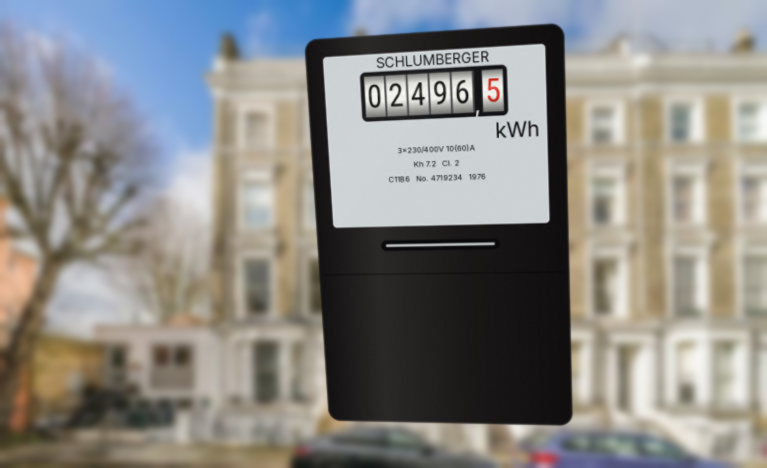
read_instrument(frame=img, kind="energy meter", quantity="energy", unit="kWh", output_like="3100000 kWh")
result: 2496.5 kWh
